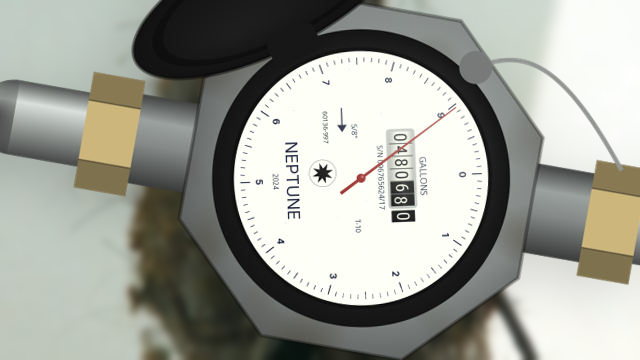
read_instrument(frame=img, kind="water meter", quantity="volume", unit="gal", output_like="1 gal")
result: 480679.0 gal
